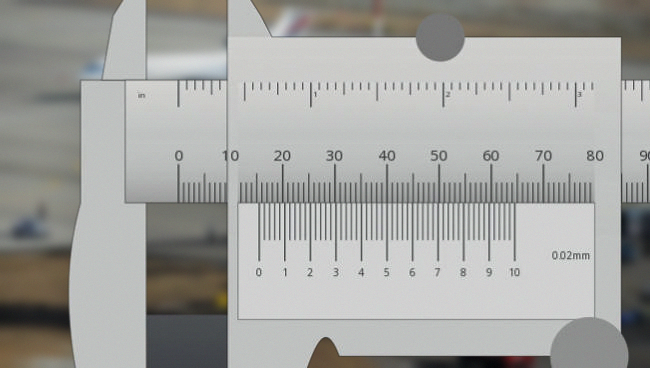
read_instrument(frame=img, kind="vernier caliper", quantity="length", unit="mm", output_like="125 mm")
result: 15.5 mm
